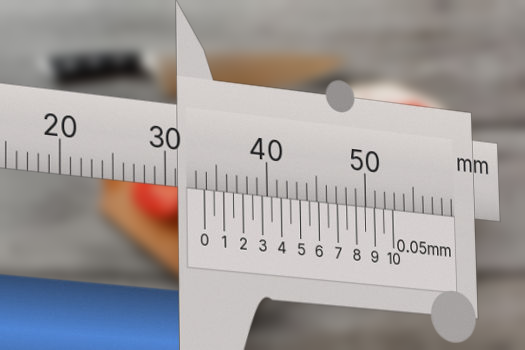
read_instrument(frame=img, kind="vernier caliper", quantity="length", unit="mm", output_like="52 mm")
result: 33.8 mm
